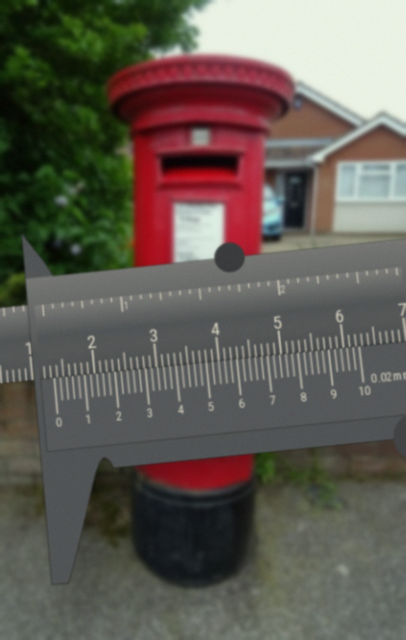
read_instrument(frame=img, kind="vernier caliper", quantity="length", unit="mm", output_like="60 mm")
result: 13.5 mm
